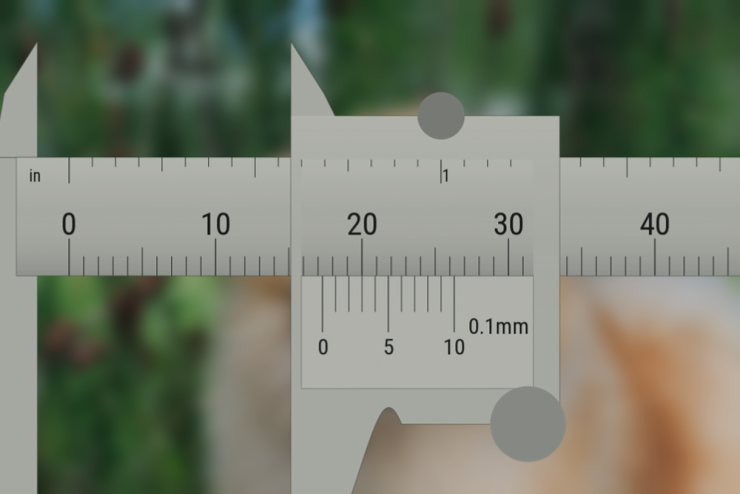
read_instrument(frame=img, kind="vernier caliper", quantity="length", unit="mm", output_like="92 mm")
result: 17.3 mm
